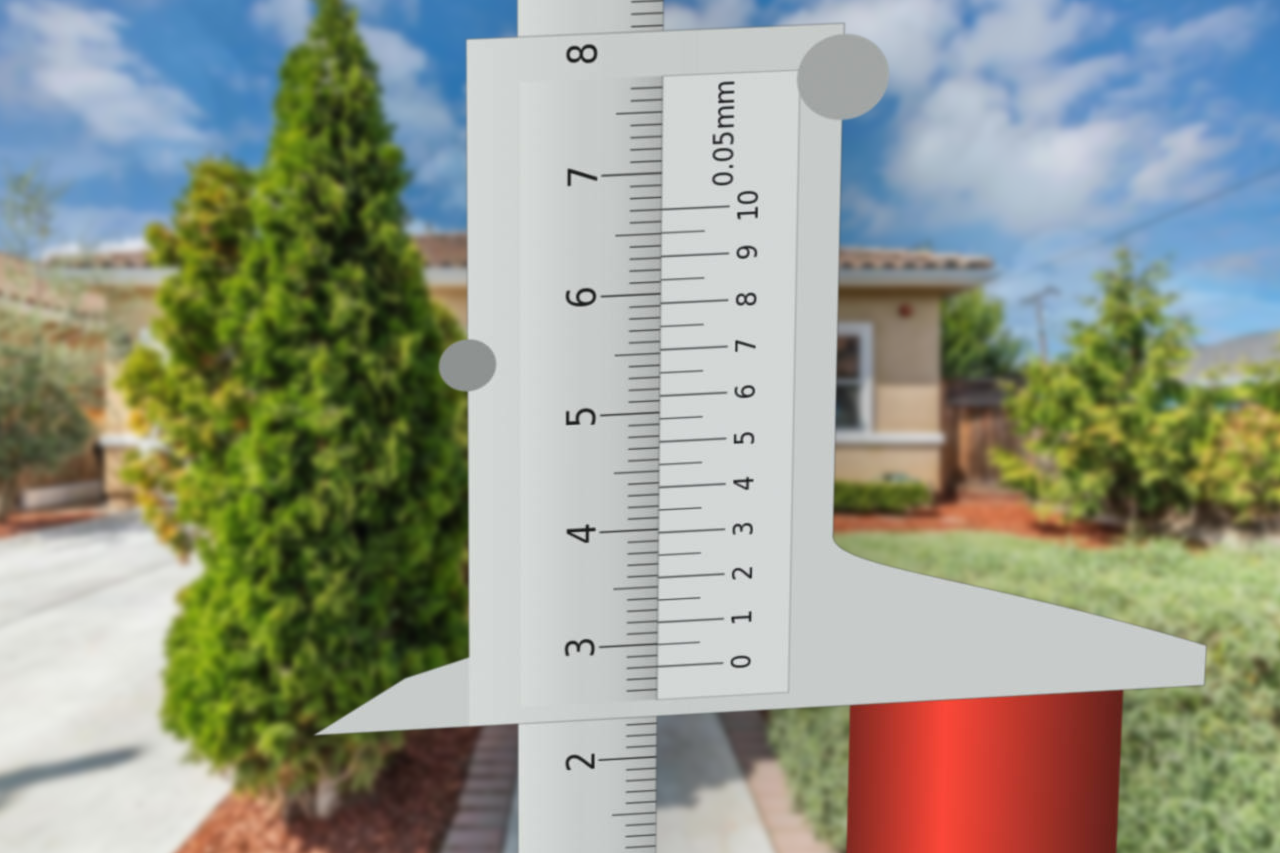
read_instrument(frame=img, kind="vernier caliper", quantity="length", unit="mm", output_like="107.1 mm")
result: 28.0 mm
